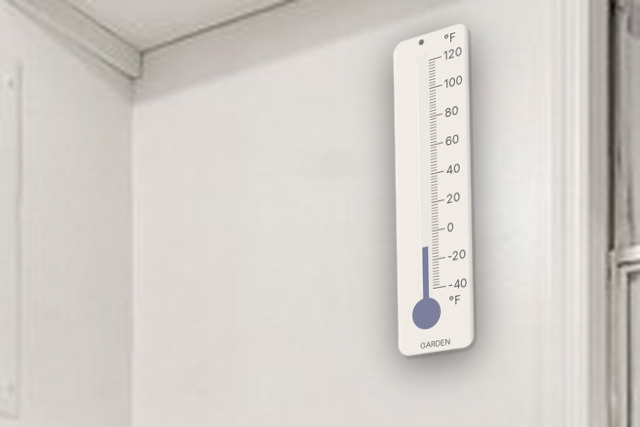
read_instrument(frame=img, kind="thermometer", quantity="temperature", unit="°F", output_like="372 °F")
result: -10 °F
